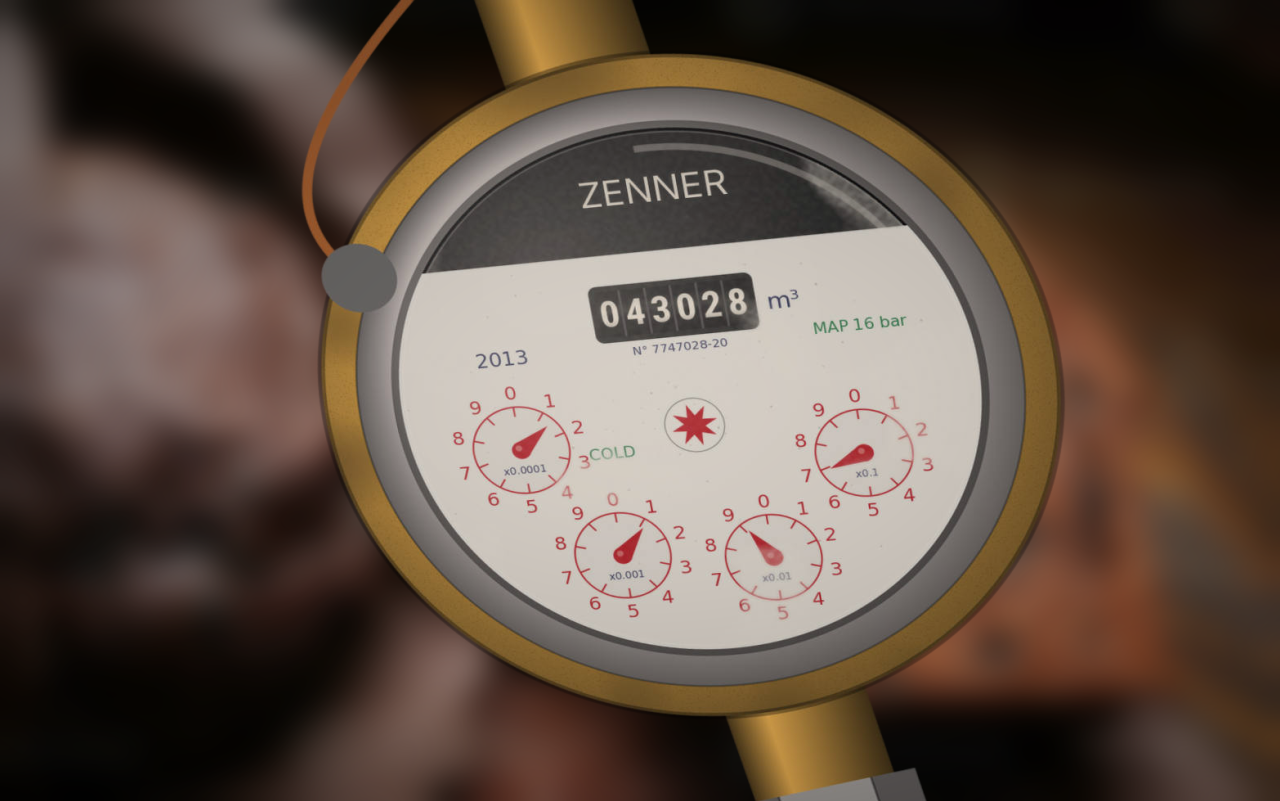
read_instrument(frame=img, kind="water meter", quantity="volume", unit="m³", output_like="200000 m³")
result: 43028.6911 m³
